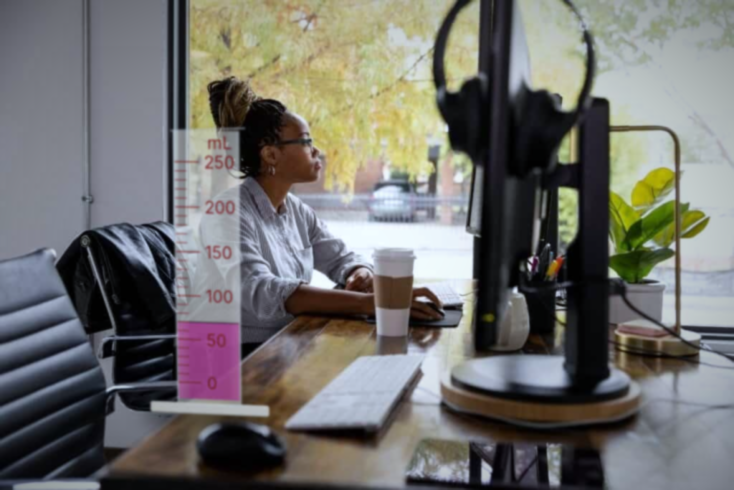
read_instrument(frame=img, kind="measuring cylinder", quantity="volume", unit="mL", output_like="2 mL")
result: 70 mL
